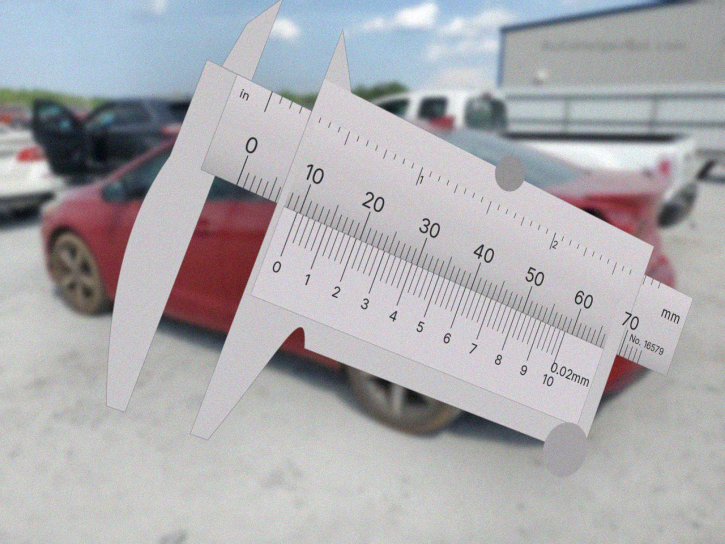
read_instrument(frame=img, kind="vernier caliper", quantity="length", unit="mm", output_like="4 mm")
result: 9.6 mm
